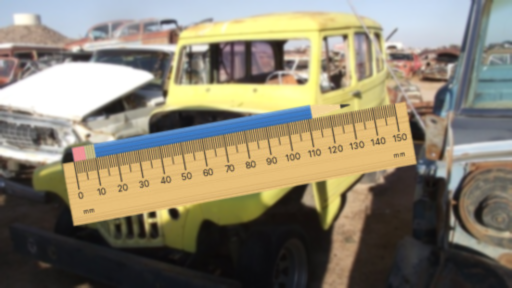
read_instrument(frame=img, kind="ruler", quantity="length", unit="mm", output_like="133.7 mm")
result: 130 mm
